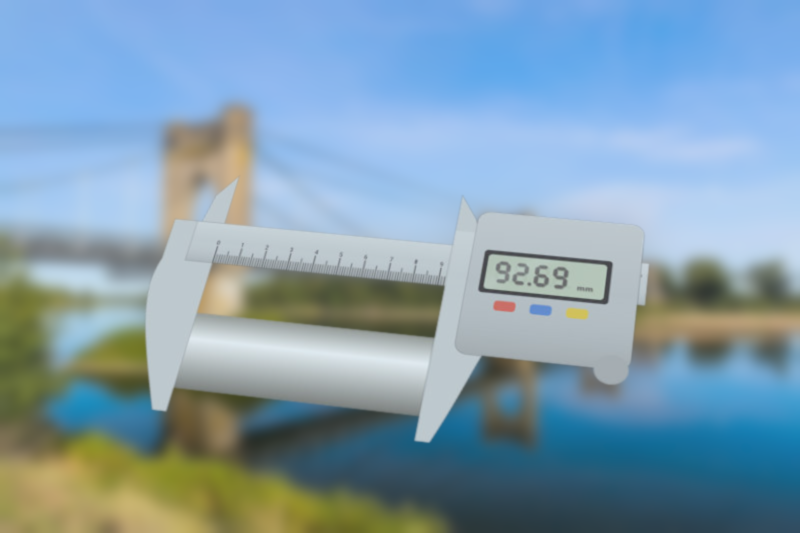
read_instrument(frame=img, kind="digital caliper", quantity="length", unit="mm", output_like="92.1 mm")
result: 92.69 mm
